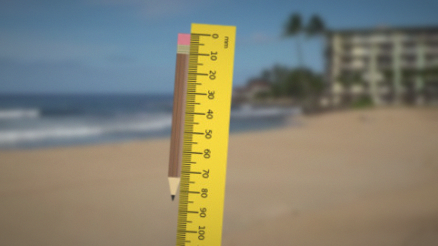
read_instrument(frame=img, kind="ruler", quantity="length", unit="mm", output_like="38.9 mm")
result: 85 mm
